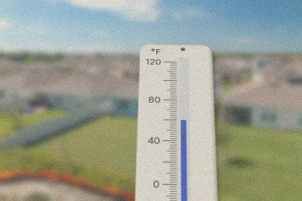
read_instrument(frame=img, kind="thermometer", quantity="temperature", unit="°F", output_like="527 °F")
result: 60 °F
